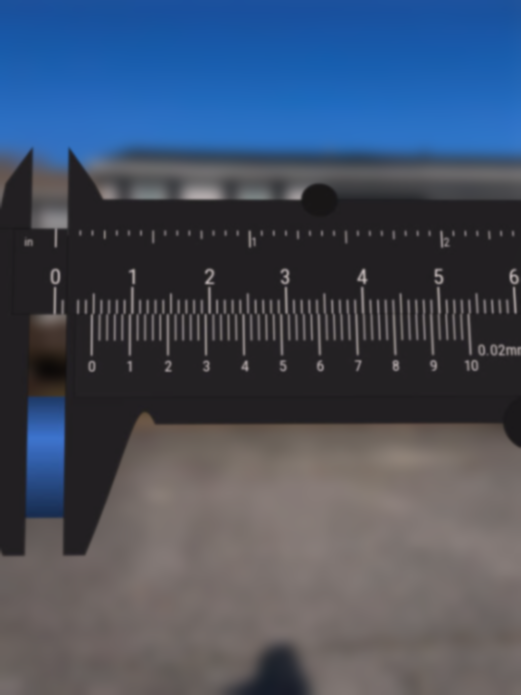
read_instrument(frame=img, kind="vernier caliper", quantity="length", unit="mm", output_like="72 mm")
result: 4.8 mm
